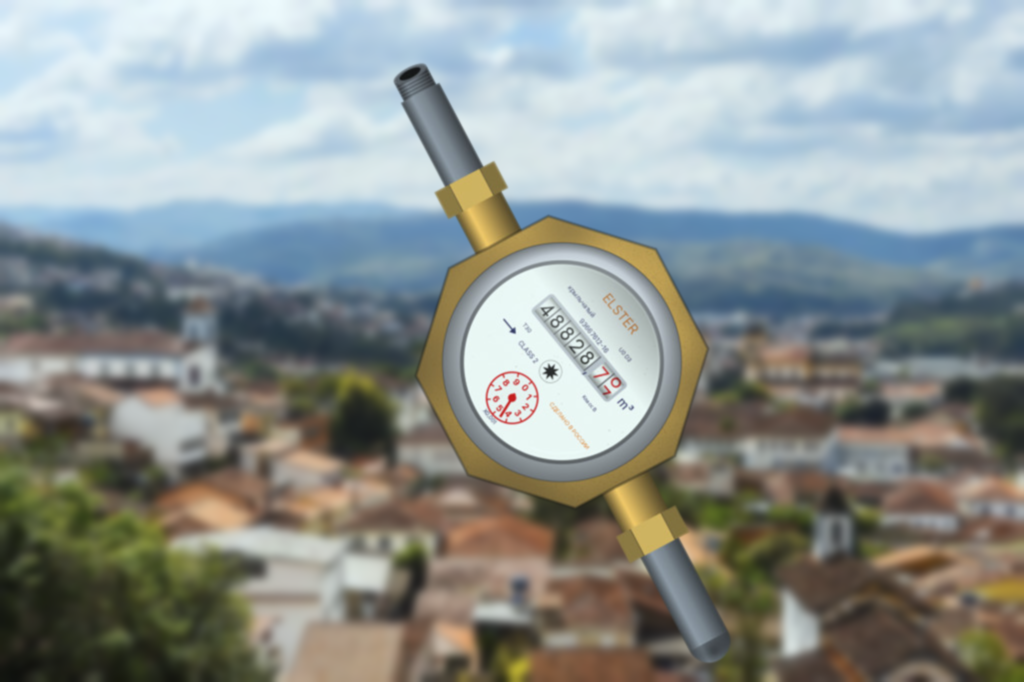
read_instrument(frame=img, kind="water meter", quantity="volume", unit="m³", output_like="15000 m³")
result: 48828.764 m³
